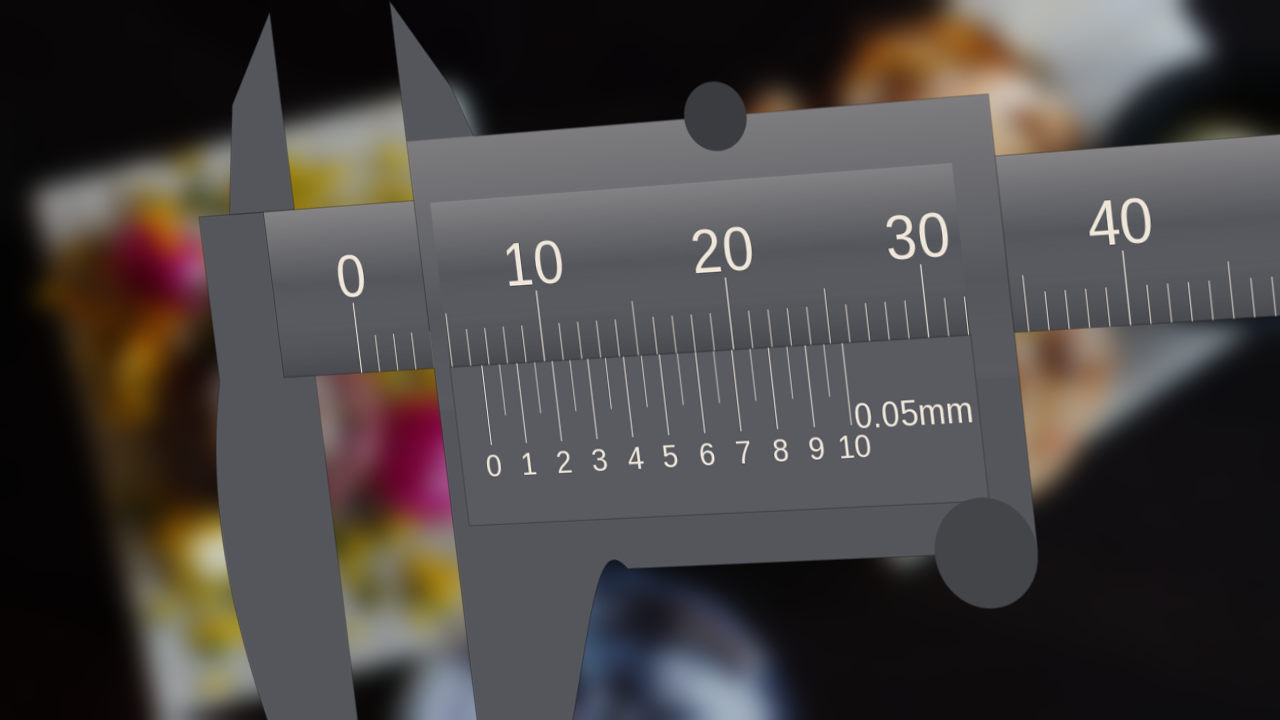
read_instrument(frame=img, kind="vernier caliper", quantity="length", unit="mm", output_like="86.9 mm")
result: 6.6 mm
